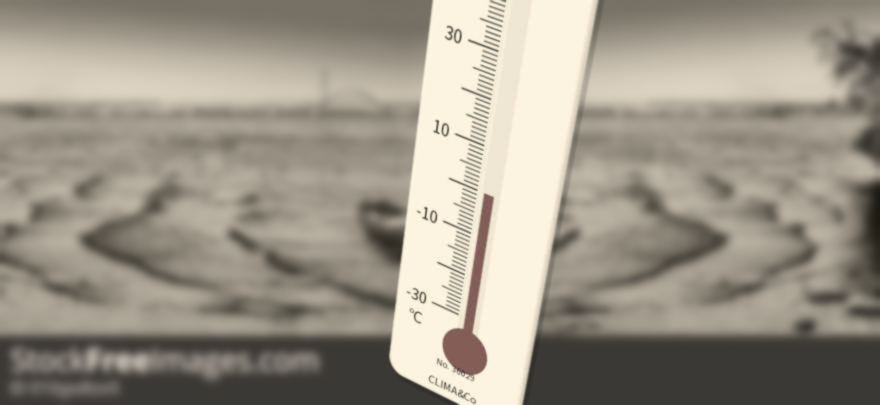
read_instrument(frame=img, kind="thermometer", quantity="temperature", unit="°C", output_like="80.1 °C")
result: 0 °C
